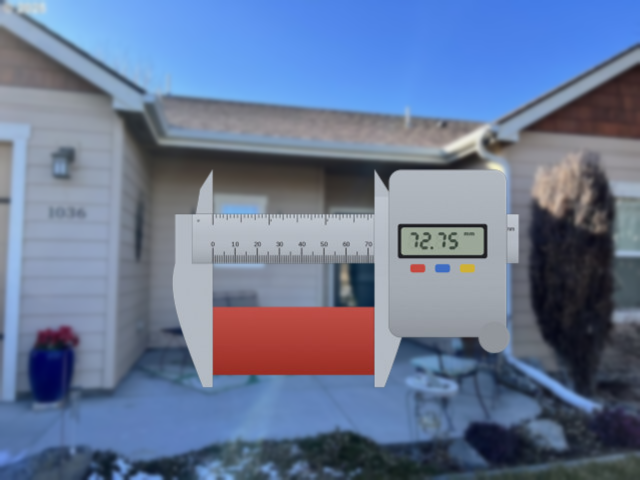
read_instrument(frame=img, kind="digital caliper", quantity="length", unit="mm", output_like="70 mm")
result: 72.75 mm
